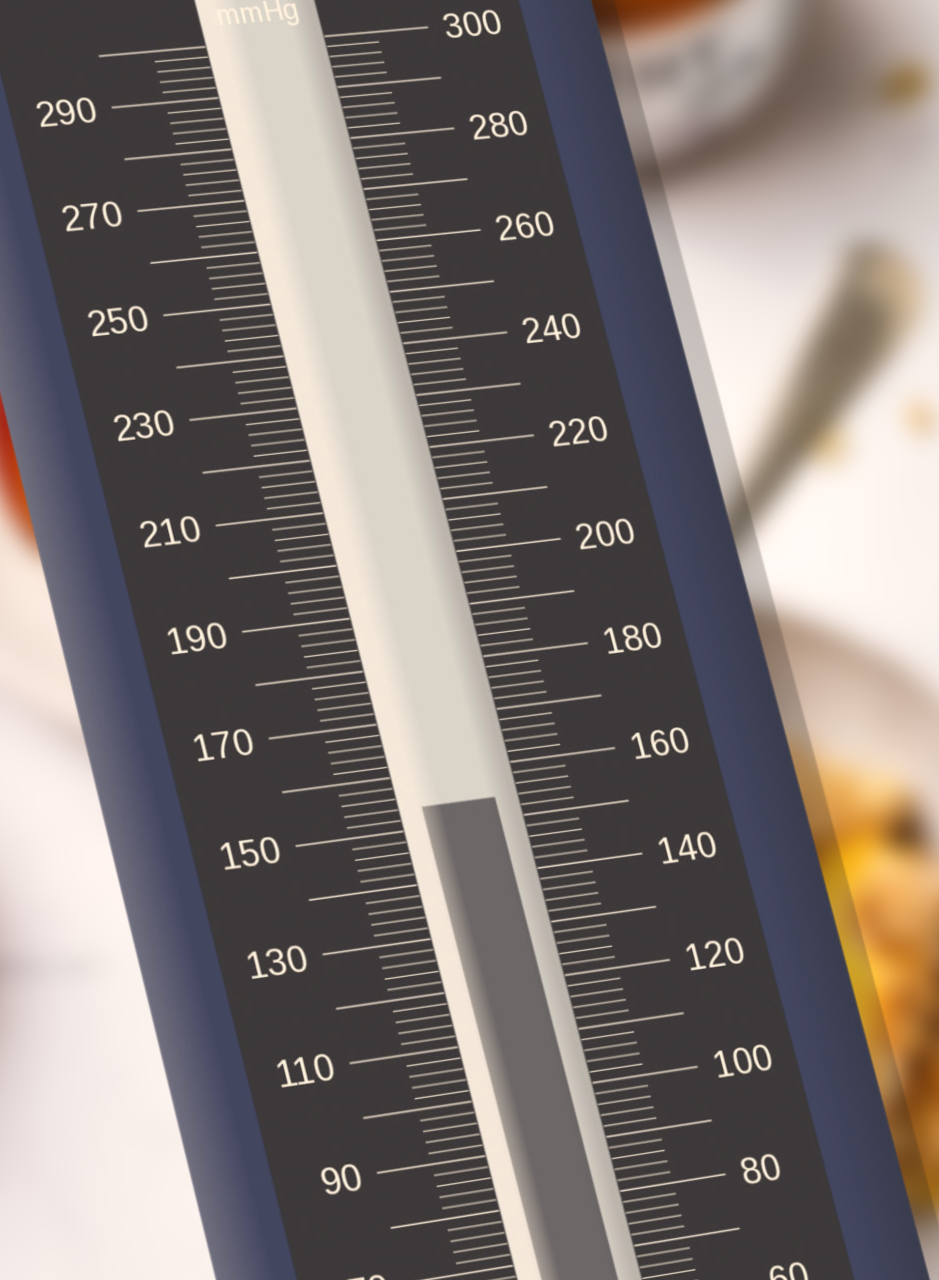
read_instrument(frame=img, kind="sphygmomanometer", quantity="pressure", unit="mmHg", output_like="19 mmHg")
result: 154 mmHg
